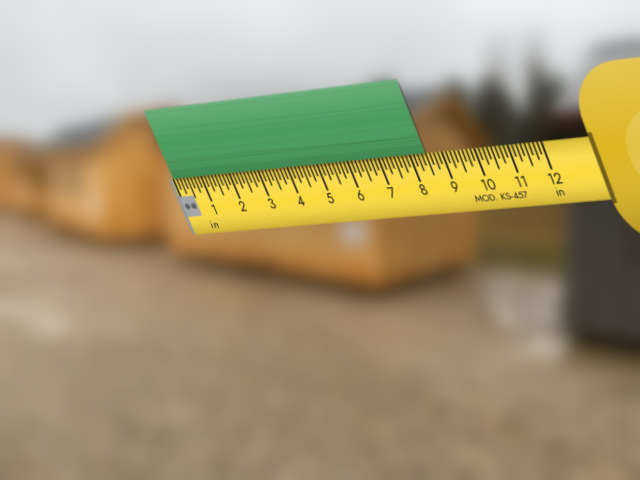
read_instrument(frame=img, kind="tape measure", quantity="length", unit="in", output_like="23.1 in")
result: 8.5 in
